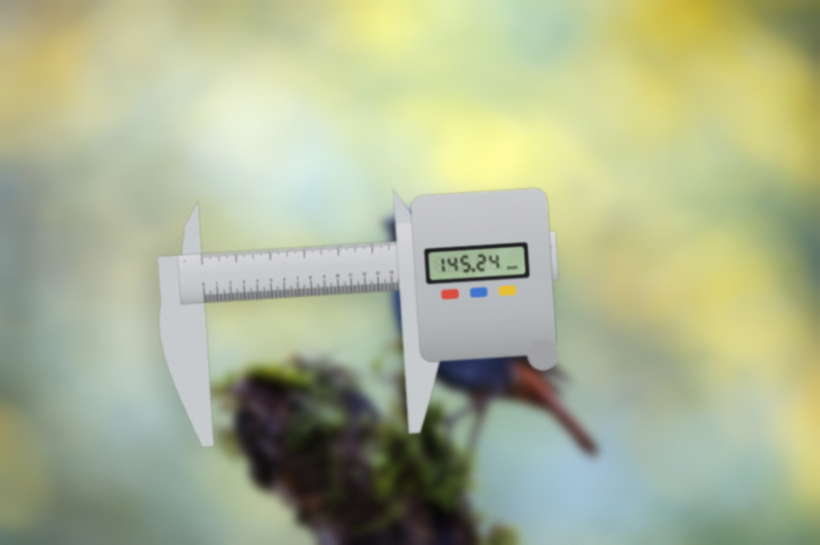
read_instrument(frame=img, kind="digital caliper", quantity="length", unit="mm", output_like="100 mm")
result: 145.24 mm
